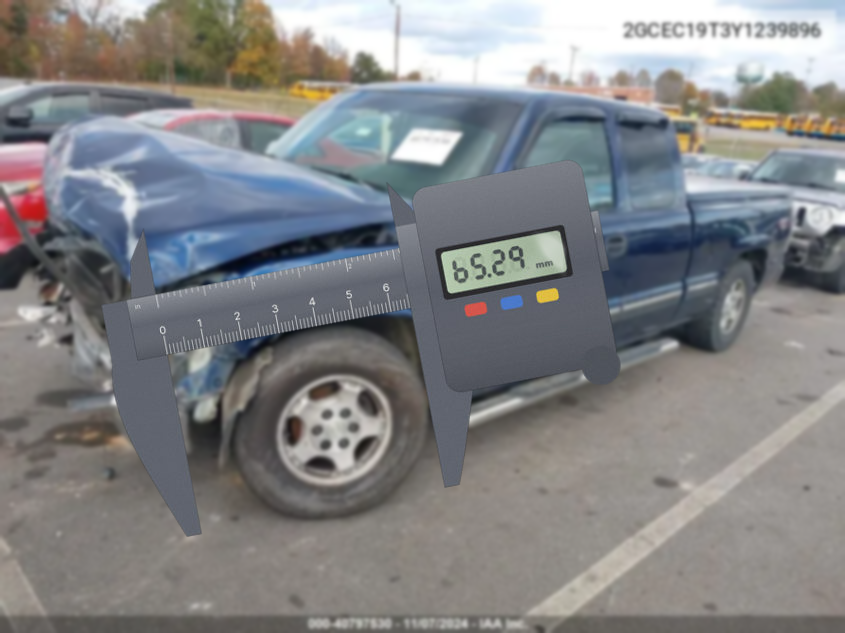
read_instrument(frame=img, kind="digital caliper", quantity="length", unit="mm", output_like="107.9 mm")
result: 65.29 mm
